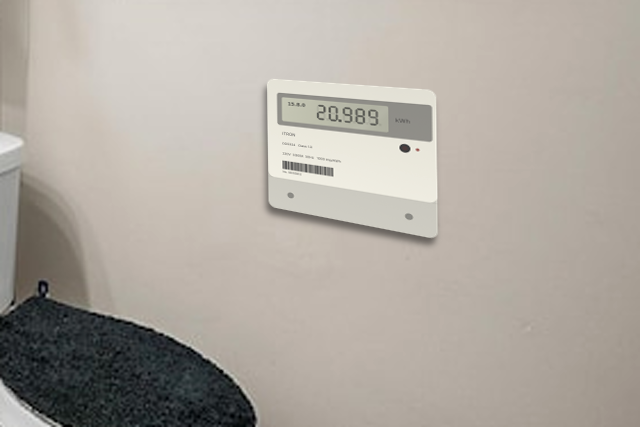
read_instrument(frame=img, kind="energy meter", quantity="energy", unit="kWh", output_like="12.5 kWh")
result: 20.989 kWh
